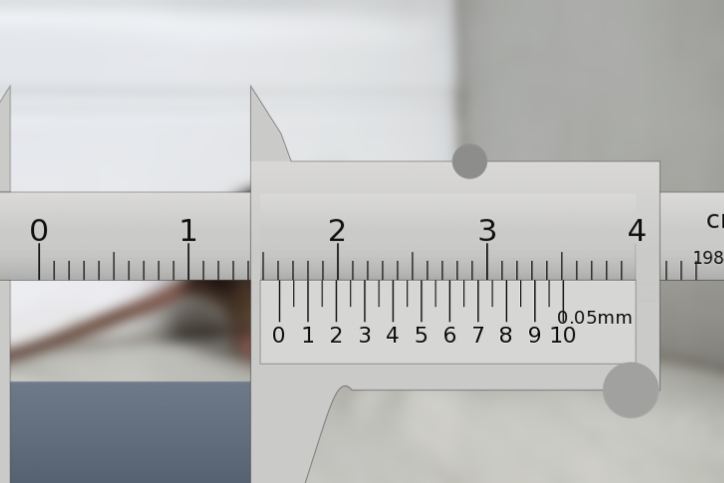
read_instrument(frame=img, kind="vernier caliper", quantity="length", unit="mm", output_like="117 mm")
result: 16.1 mm
